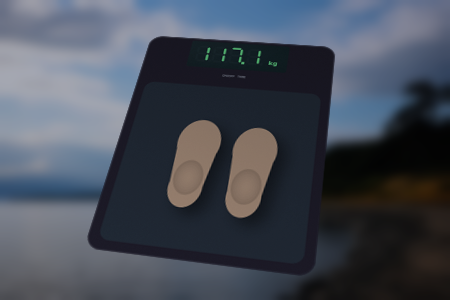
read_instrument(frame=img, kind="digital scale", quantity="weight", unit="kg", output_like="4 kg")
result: 117.1 kg
